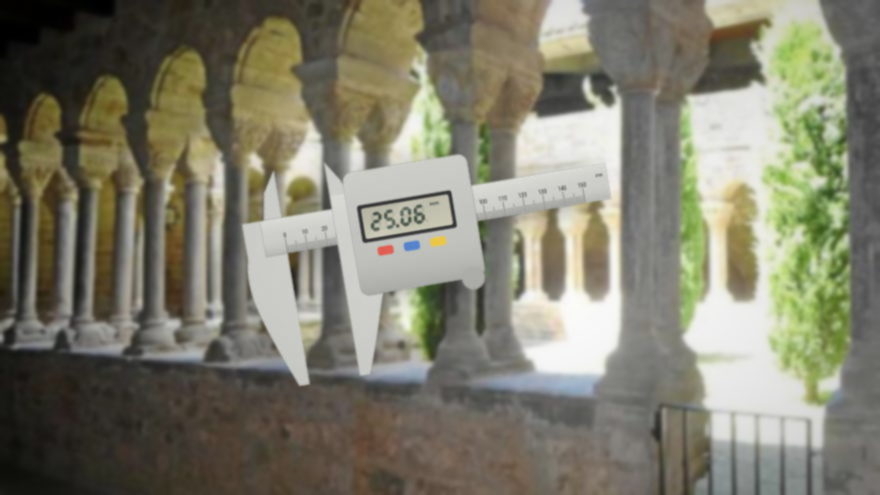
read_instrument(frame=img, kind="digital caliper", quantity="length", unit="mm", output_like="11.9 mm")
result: 25.06 mm
